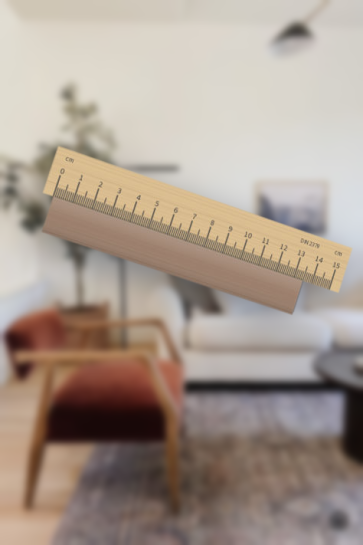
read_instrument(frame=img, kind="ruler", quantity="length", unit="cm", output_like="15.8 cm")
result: 13.5 cm
